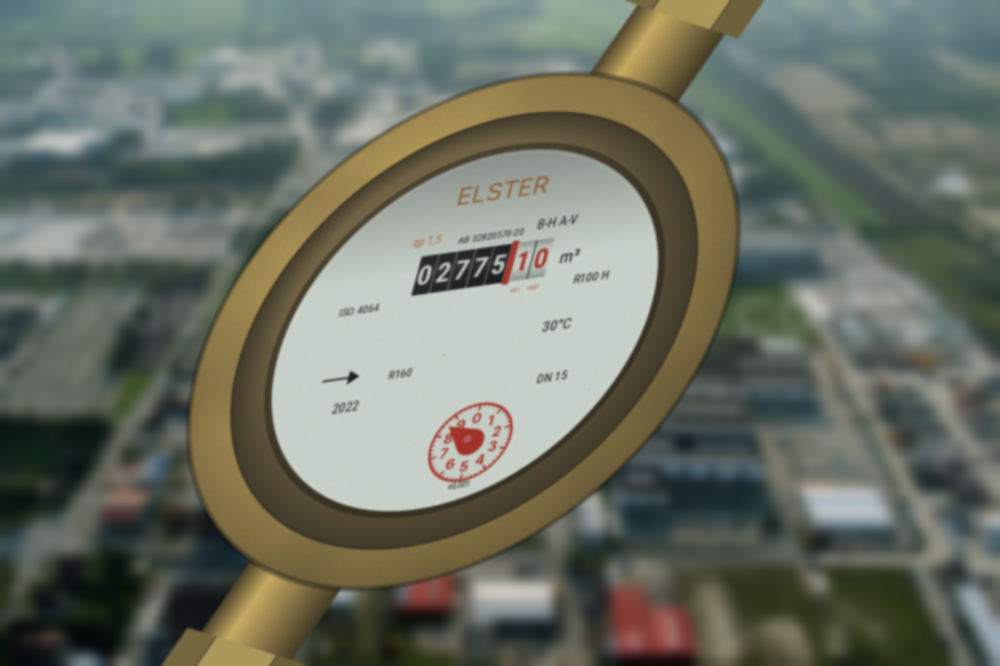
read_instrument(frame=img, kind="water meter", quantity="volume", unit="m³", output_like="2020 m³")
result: 2775.108 m³
